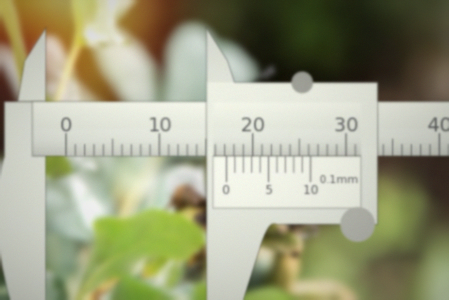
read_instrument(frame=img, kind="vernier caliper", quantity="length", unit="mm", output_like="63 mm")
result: 17.2 mm
